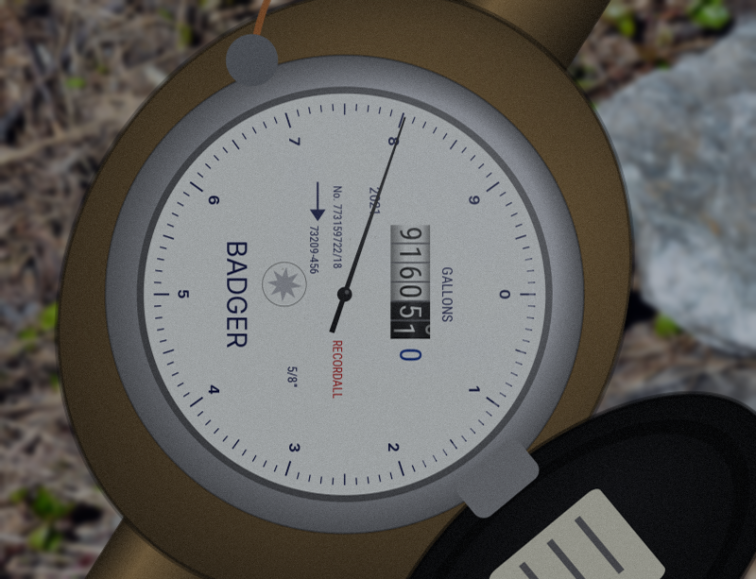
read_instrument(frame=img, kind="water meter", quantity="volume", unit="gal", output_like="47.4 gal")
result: 9160508.0 gal
